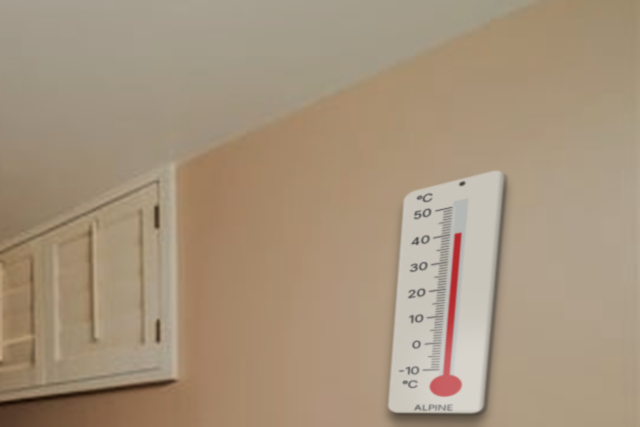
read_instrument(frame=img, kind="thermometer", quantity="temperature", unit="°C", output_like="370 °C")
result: 40 °C
